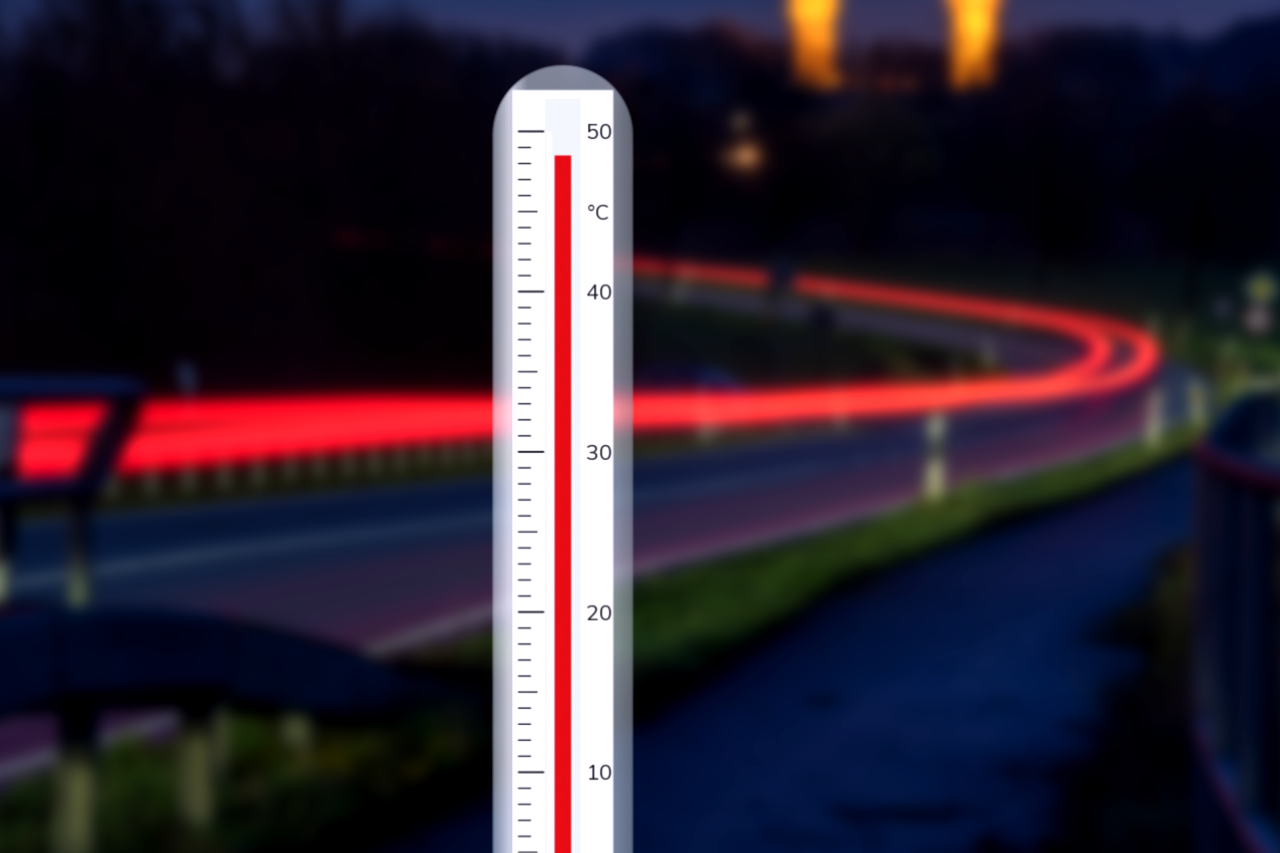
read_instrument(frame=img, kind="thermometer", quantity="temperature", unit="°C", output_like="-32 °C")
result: 48.5 °C
